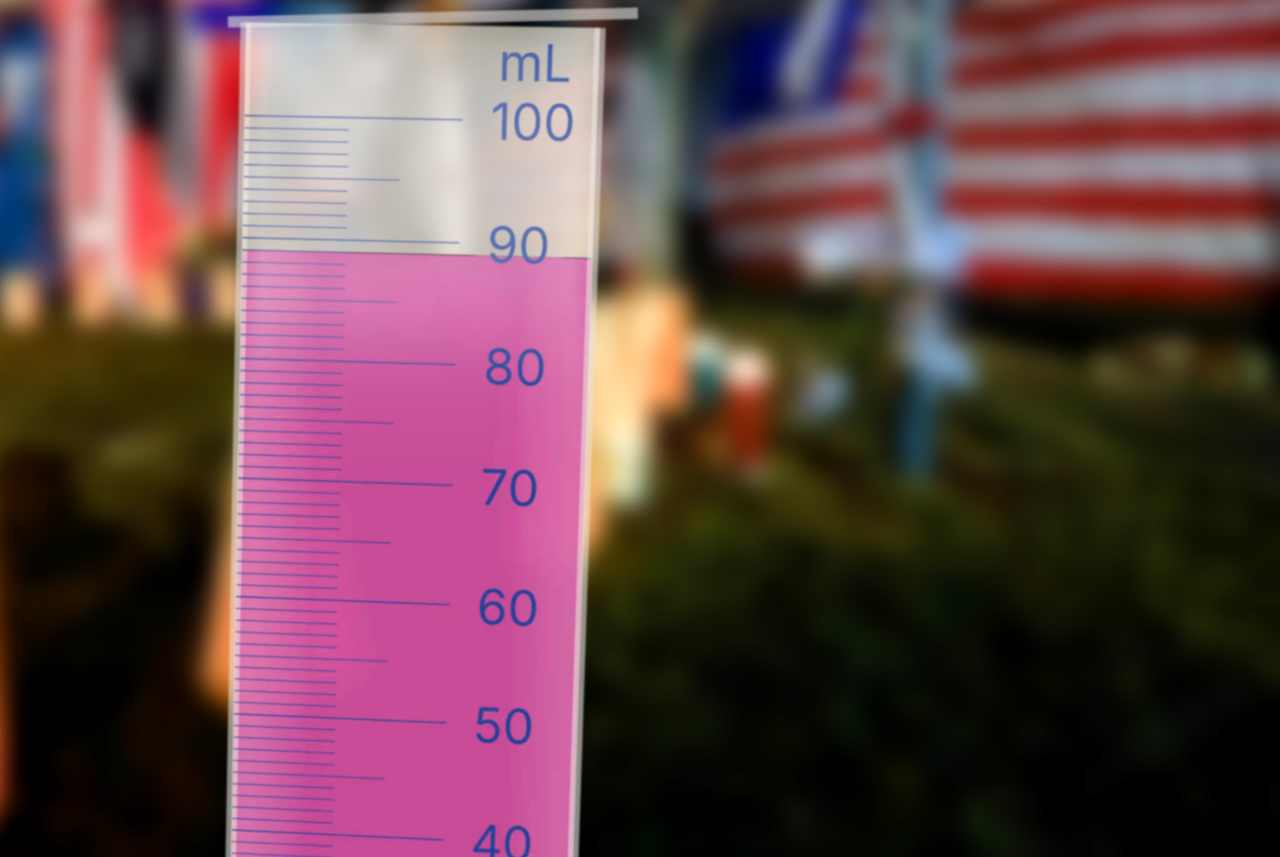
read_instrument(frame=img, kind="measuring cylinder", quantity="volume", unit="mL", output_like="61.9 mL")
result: 89 mL
